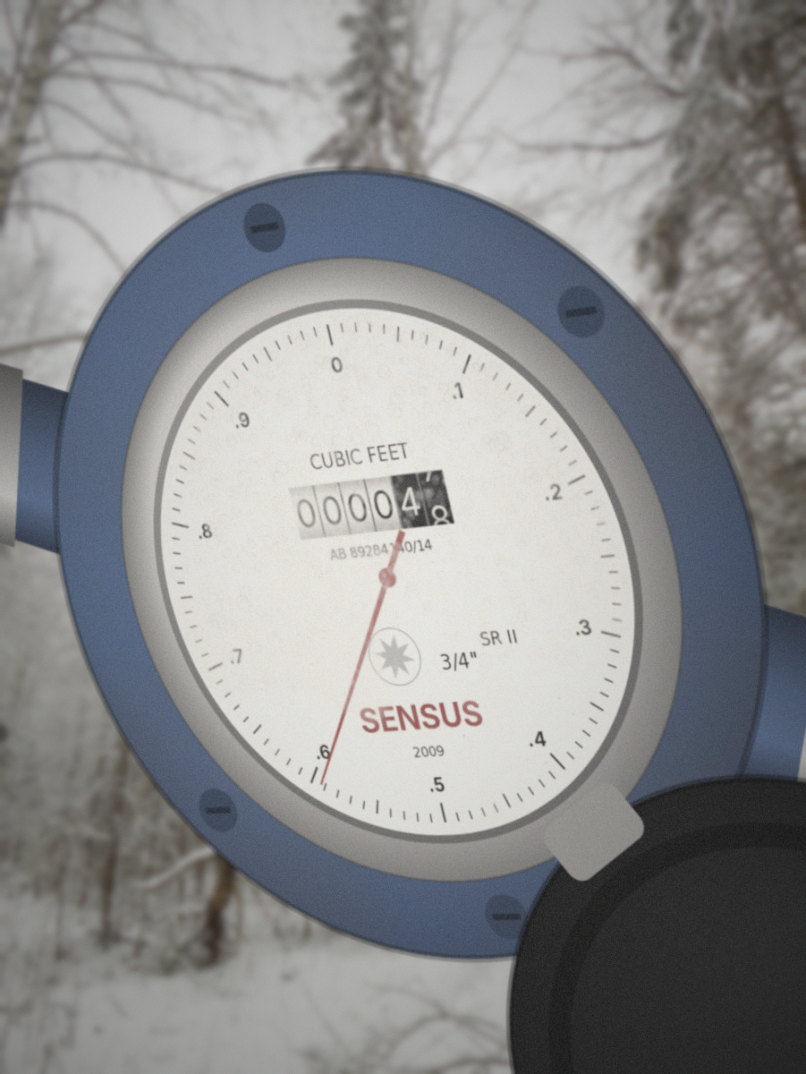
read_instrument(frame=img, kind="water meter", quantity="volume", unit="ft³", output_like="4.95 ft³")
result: 47.59 ft³
